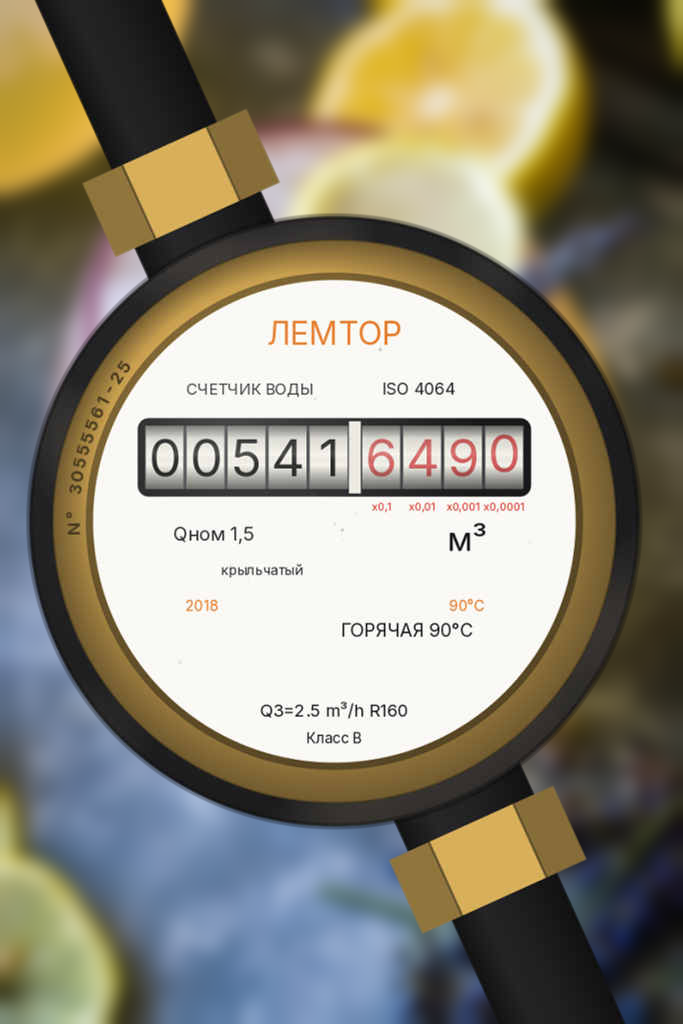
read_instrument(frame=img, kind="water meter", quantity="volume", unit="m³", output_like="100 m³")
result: 541.6490 m³
